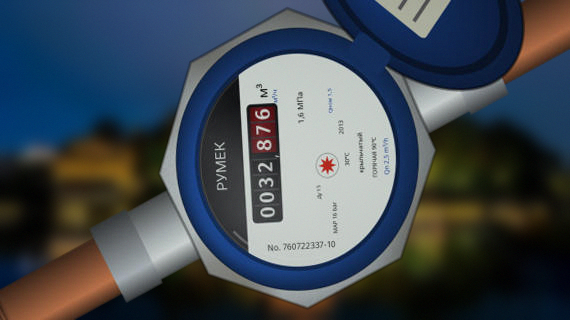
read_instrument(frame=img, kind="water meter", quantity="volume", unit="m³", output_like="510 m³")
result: 32.876 m³
